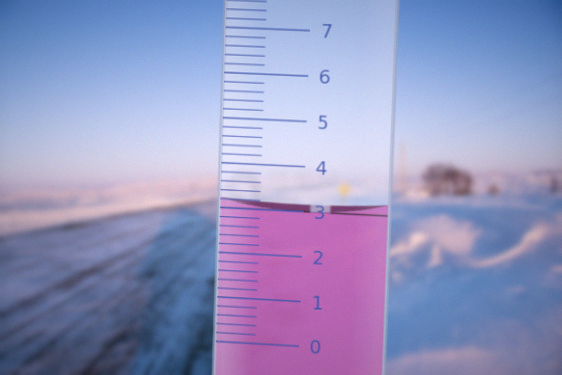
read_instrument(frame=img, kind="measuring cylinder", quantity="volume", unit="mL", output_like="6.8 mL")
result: 3 mL
